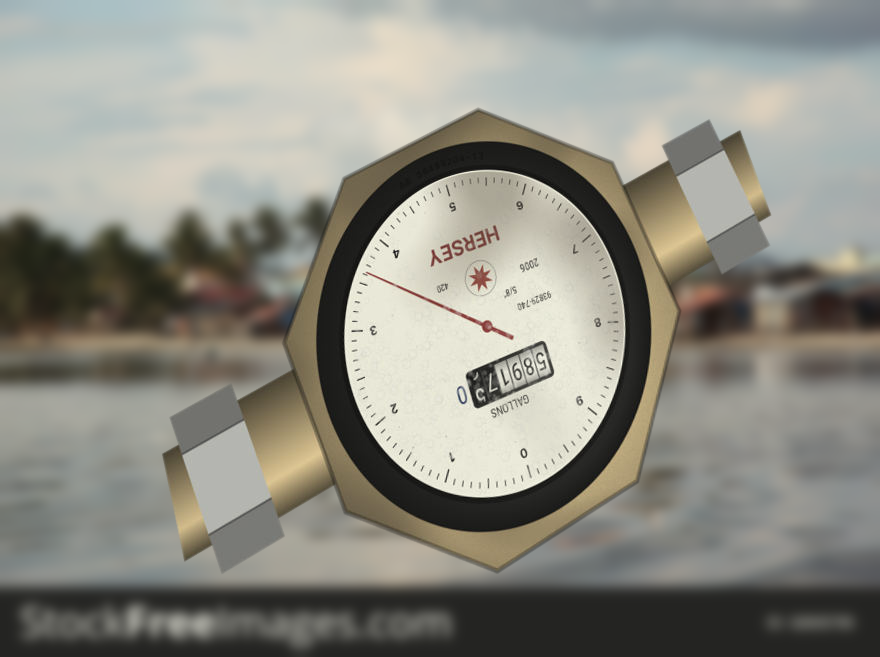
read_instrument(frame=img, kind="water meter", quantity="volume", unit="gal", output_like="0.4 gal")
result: 5891753.6 gal
